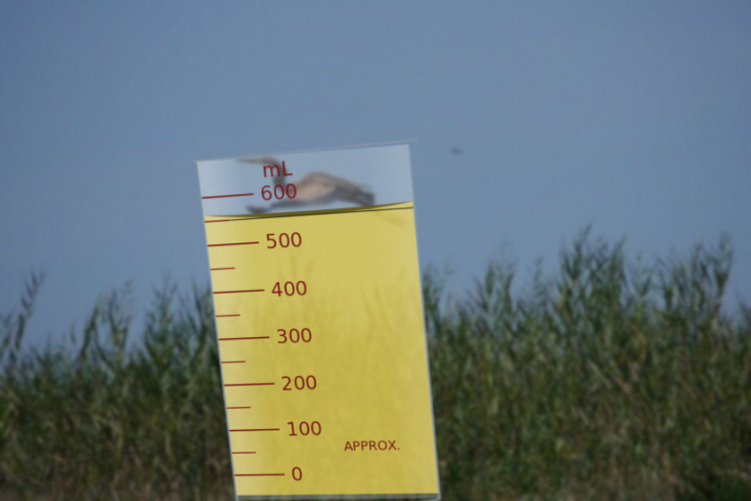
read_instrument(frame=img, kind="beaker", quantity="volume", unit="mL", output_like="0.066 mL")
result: 550 mL
